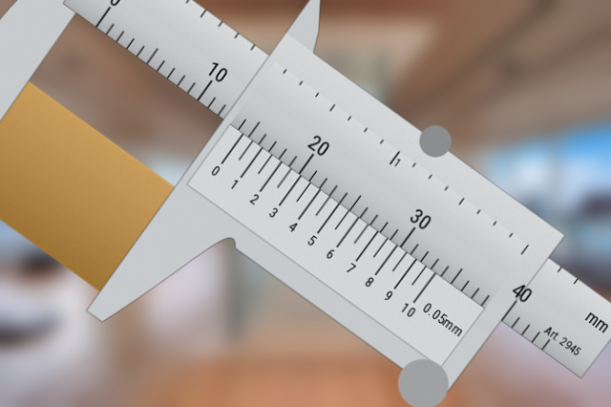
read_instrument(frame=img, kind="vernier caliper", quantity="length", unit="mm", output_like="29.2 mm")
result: 14.5 mm
